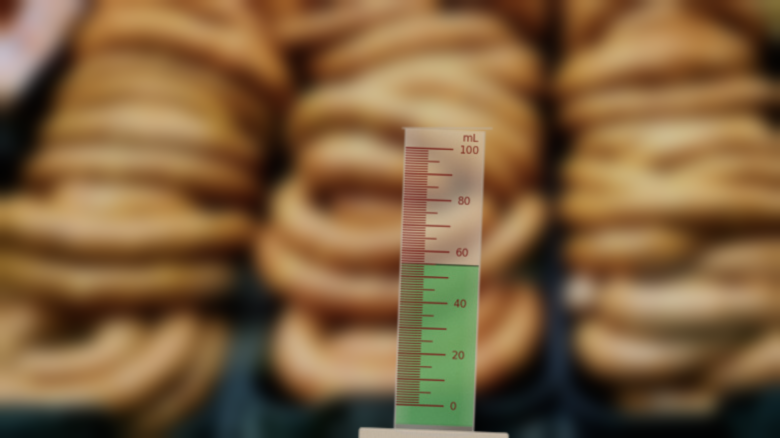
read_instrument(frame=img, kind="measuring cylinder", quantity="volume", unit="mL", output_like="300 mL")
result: 55 mL
